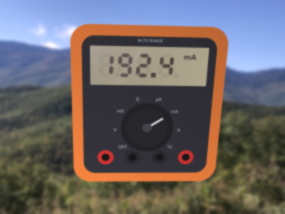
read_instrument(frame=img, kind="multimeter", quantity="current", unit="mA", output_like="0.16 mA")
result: 192.4 mA
